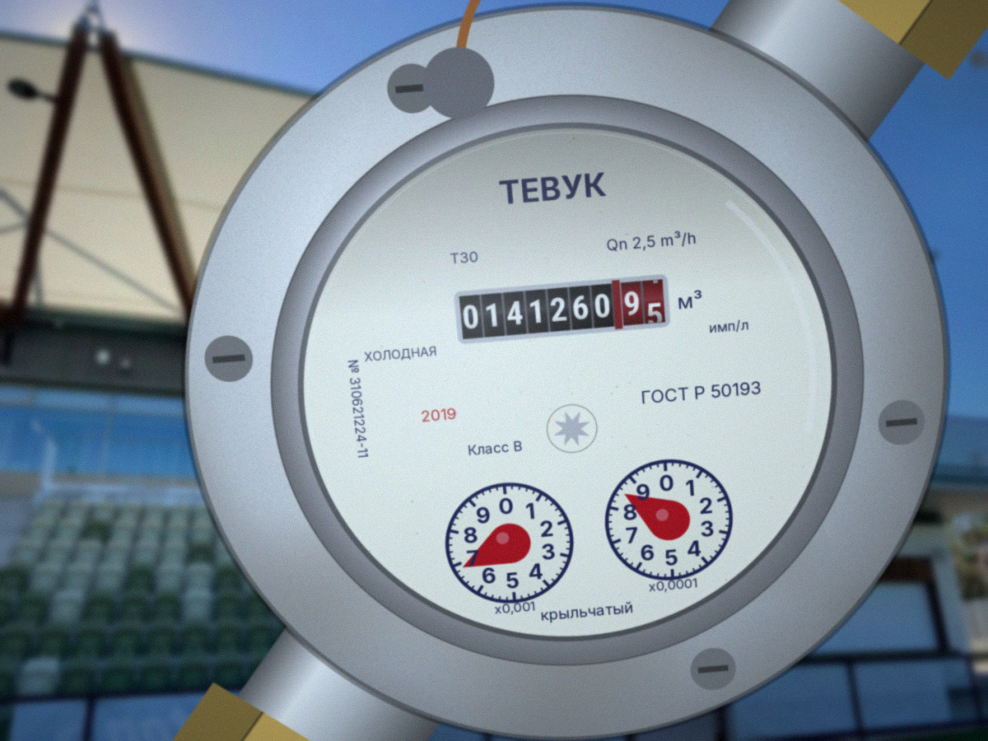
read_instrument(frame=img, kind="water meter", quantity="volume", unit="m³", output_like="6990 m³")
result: 141260.9468 m³
